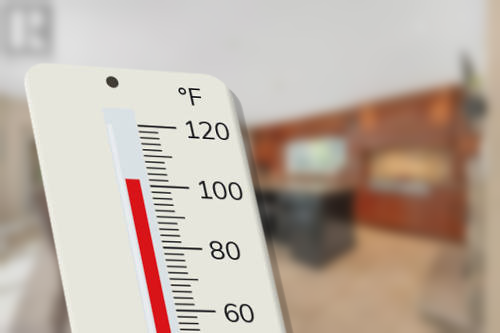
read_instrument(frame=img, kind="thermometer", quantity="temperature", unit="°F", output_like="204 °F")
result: 102 °F
